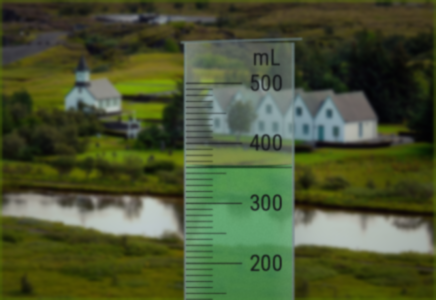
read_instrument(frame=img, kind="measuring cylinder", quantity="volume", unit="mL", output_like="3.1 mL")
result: 360 mL
